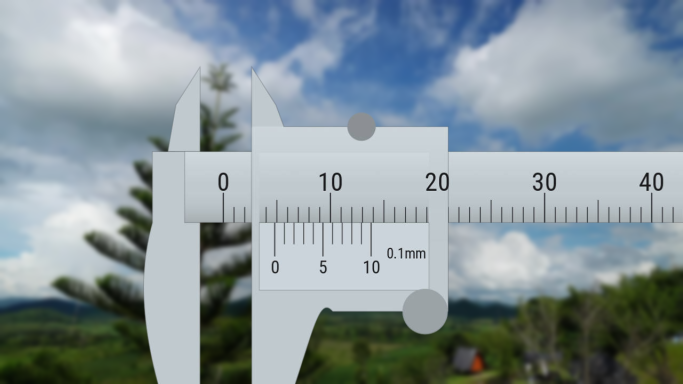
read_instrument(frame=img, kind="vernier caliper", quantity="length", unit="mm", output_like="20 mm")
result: 4.8 mm
